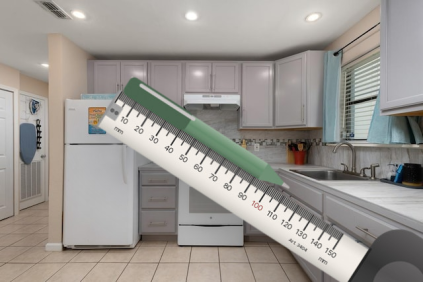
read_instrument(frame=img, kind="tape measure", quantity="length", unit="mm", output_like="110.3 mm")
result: 110 mm
